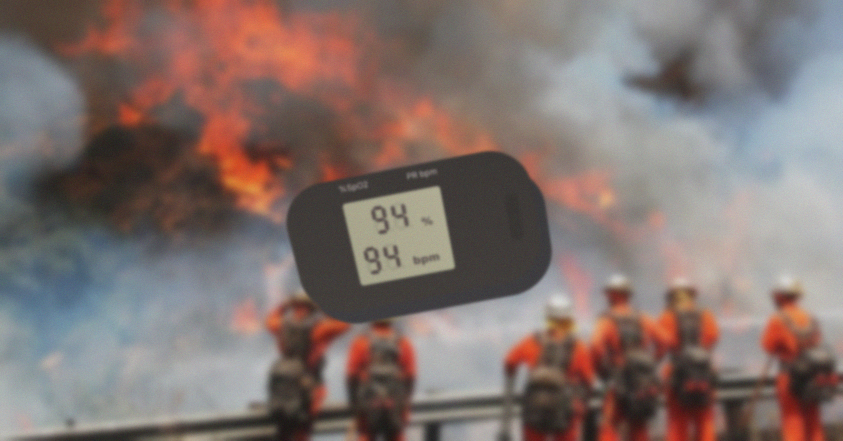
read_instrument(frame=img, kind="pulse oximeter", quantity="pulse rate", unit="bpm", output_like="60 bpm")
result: 94 bpm
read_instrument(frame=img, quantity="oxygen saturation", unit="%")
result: 94 %
